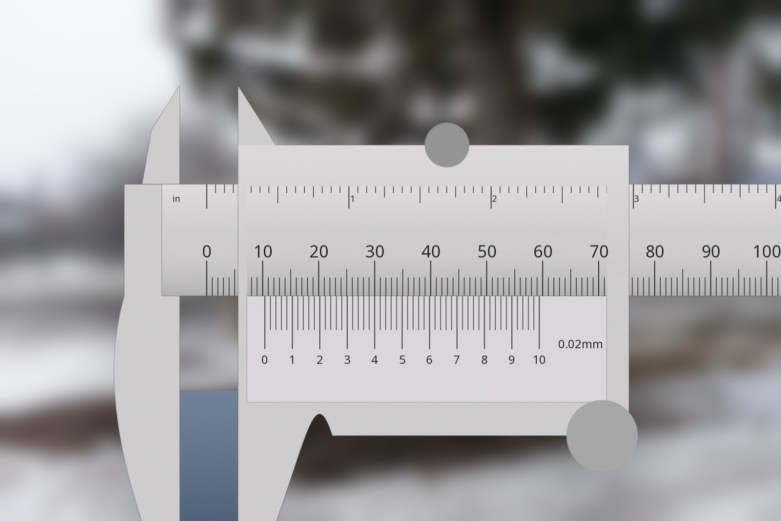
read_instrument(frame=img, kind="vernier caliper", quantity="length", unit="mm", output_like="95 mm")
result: 10.4 mm
